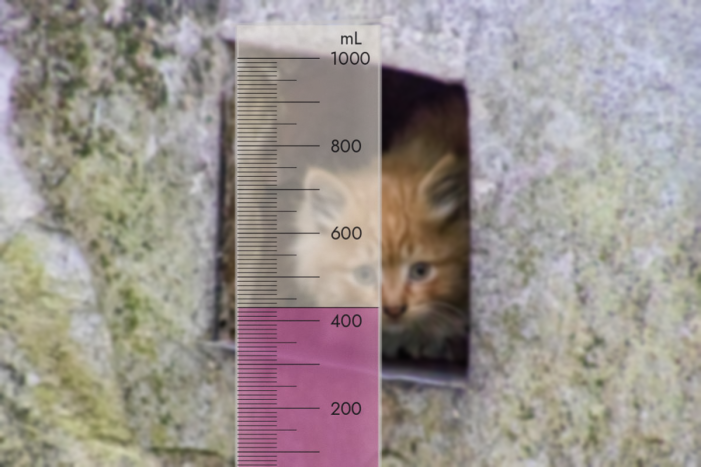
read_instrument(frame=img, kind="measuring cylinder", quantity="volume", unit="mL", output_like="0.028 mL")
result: 430 mL
